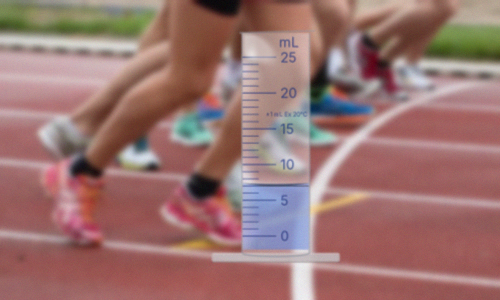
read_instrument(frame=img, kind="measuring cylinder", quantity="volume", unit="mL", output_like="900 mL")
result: 7 mL
